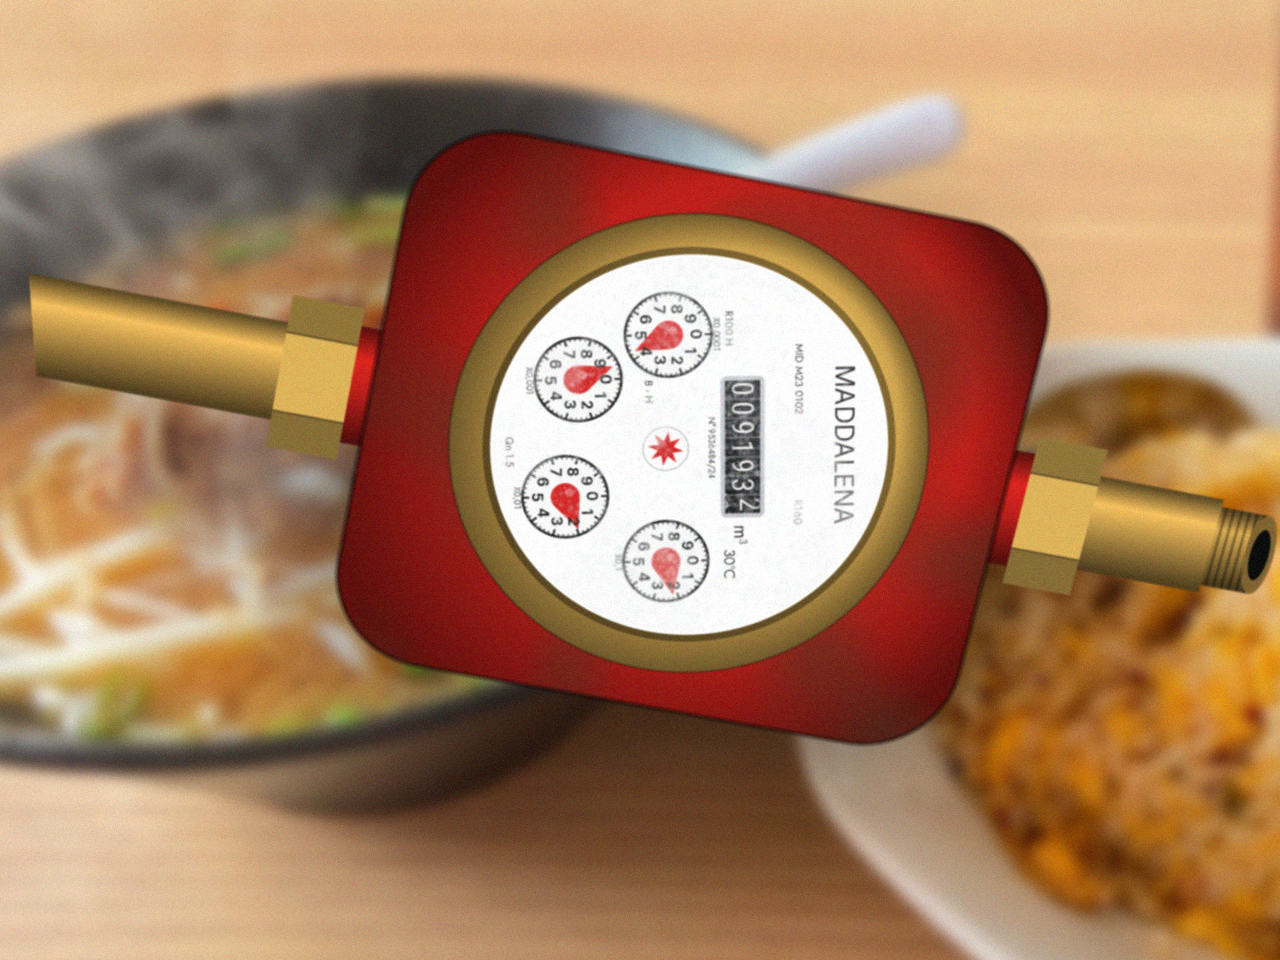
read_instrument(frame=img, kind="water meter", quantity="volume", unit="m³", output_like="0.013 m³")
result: 91932.2194 m³
